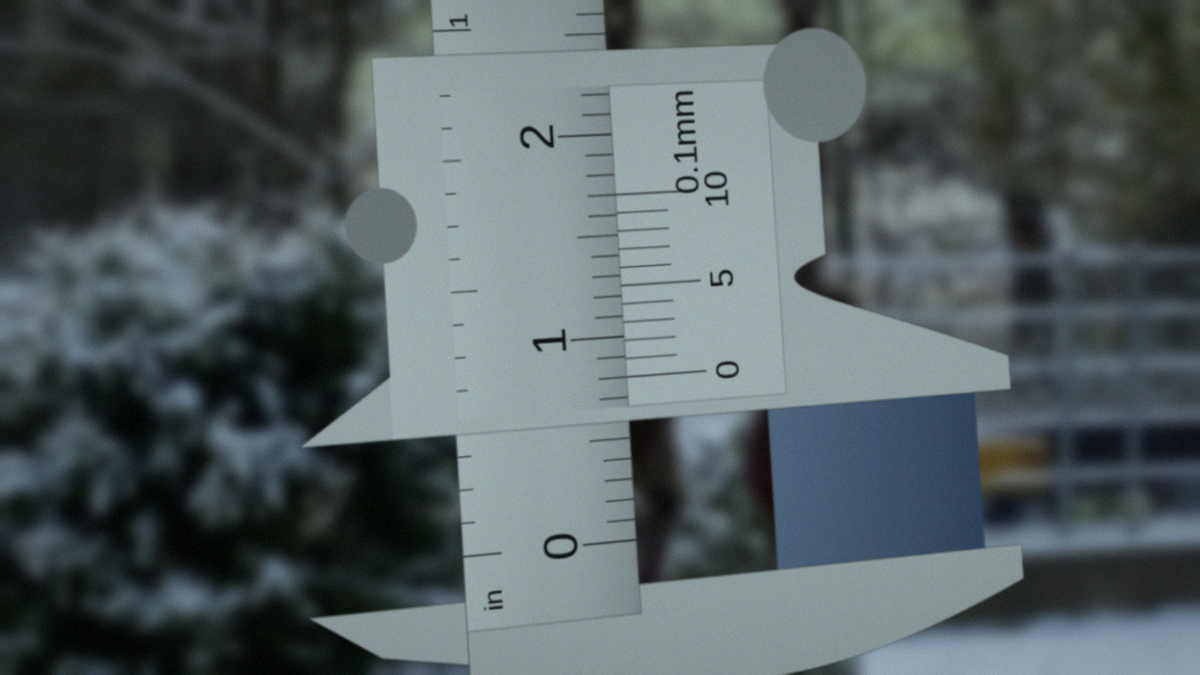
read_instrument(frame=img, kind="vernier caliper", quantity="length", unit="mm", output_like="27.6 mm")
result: 8.0 mm
